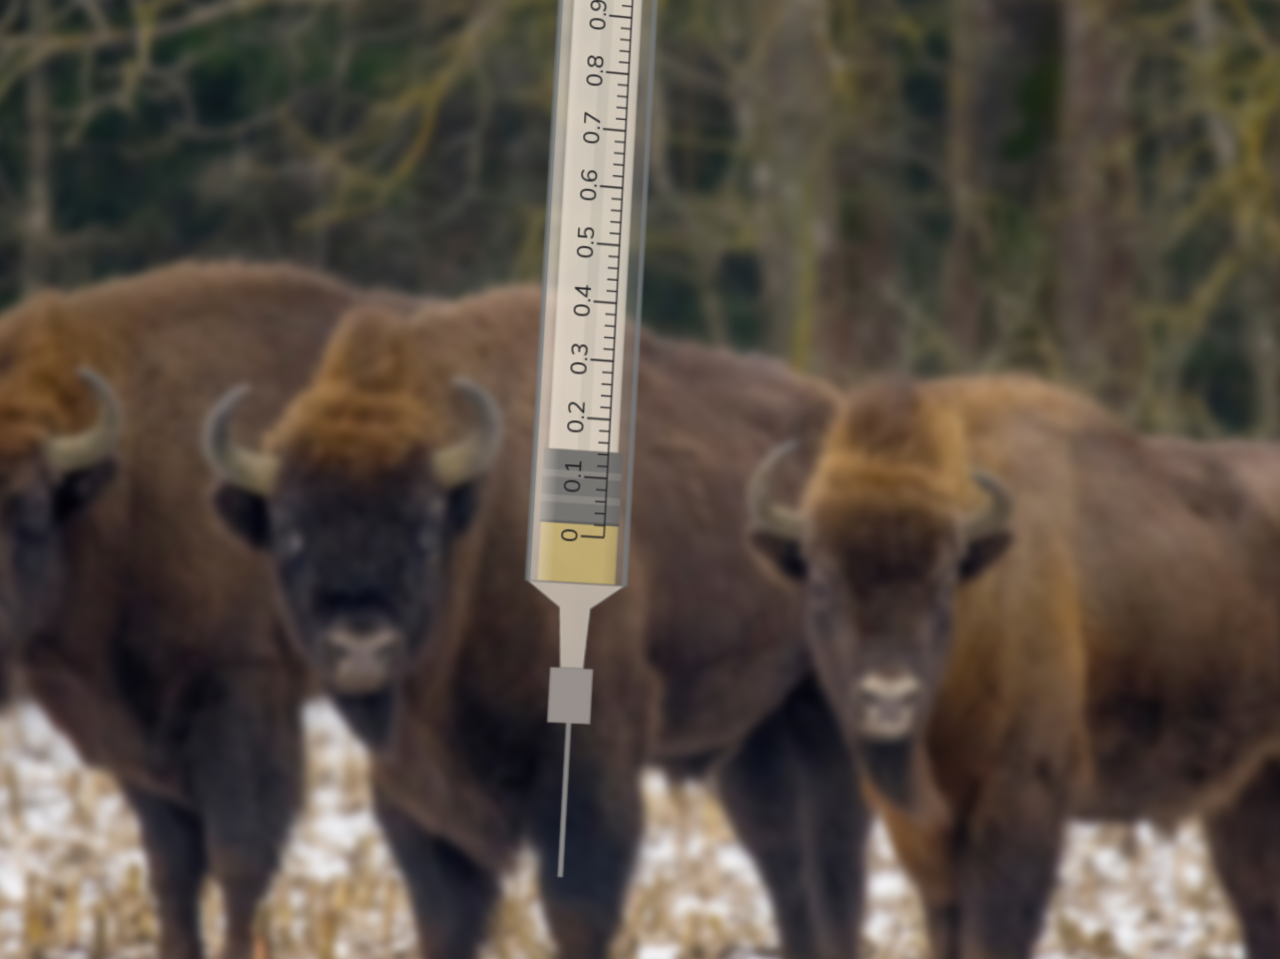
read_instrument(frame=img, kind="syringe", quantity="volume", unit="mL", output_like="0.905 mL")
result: 0.02 mL
